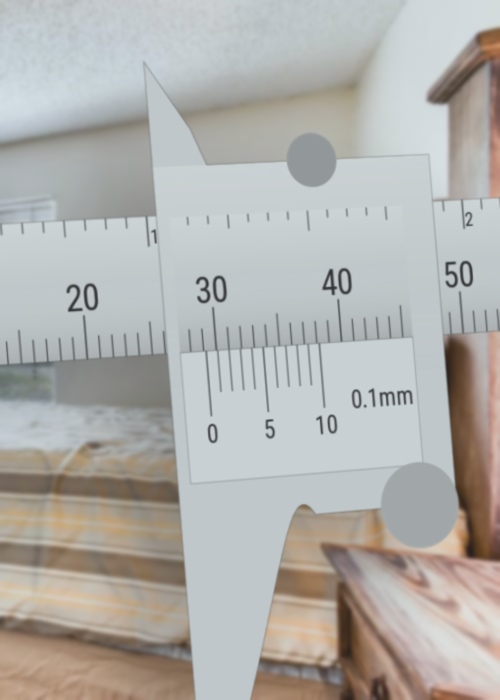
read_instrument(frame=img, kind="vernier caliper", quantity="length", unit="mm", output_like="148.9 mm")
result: 29.2 mm
